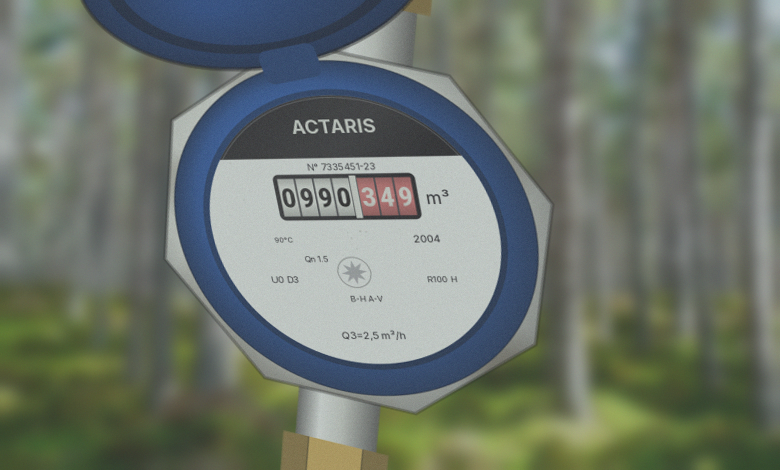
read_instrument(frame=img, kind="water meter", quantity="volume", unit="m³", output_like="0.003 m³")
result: 990.349 m³
